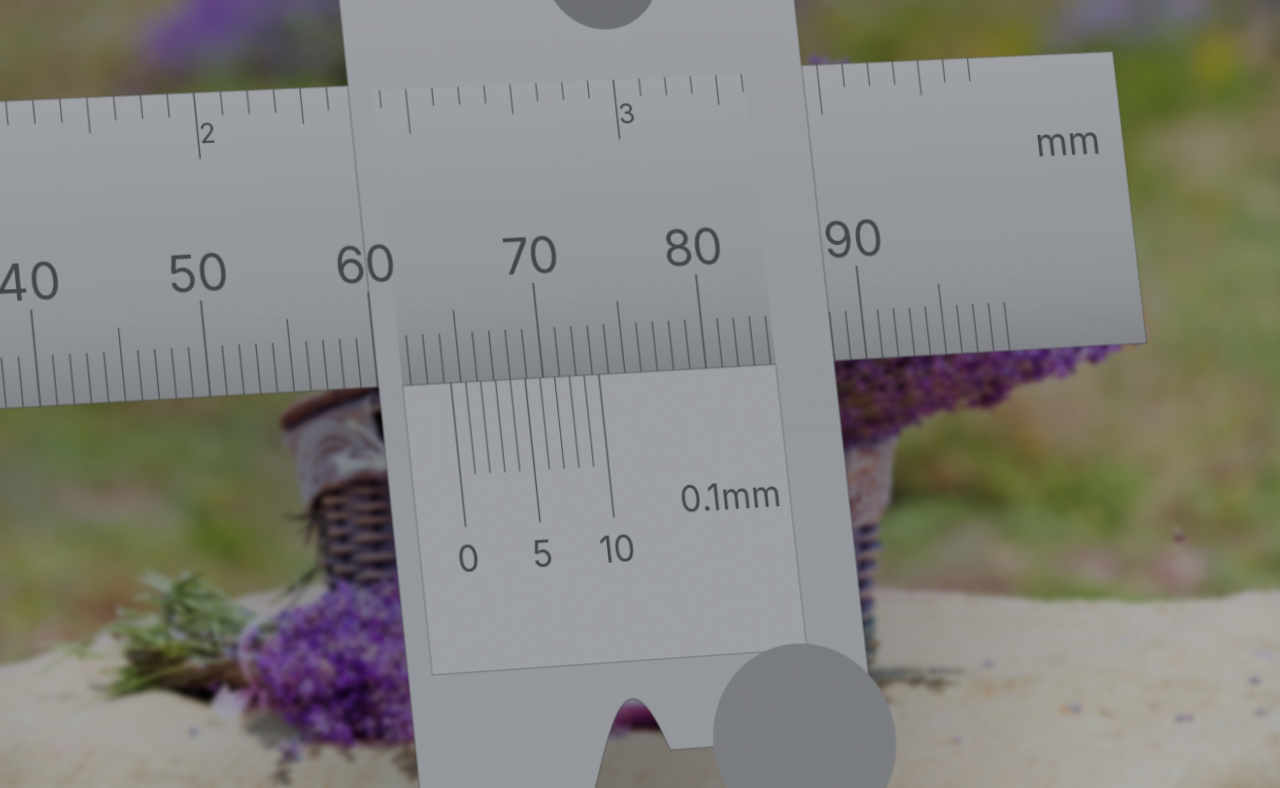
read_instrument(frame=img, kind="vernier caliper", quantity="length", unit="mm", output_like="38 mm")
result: 64.4 mm
